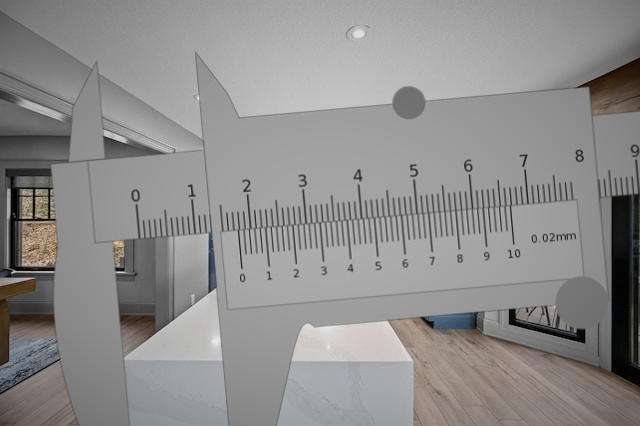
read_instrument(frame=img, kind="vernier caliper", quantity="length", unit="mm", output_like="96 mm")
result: 17.8 mm
